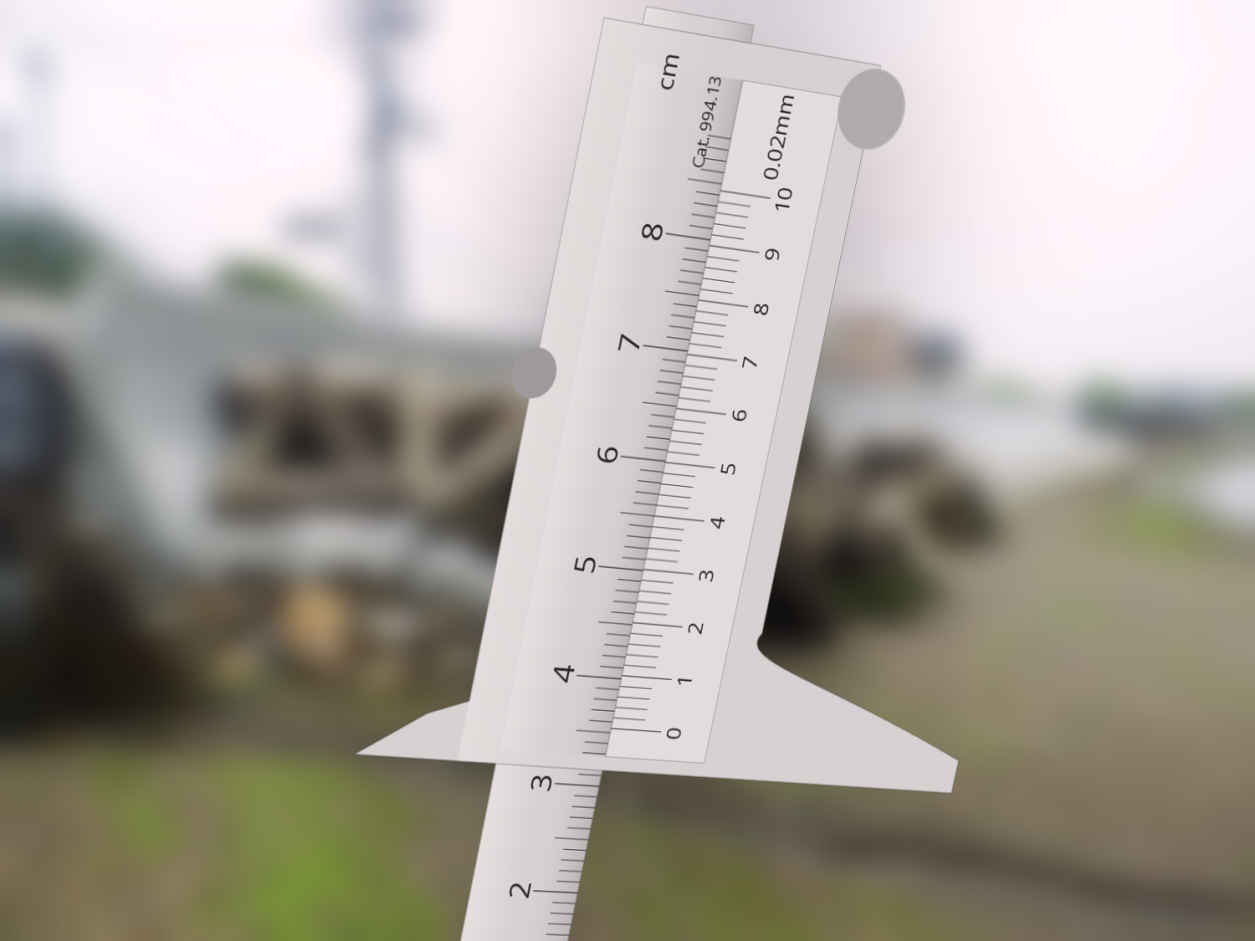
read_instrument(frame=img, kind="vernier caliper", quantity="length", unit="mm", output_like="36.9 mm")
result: 35.4 mm
